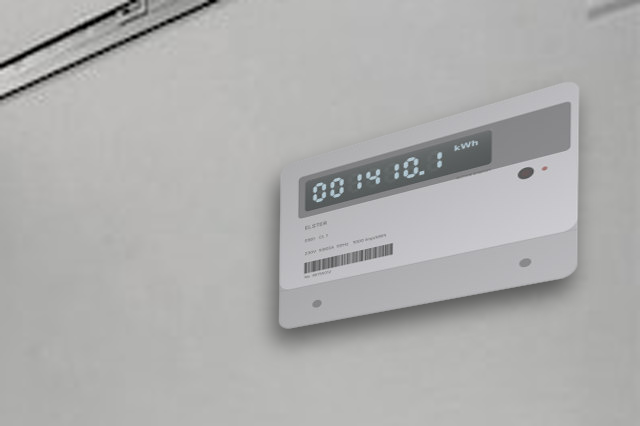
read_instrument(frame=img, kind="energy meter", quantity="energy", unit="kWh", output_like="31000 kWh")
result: 1410.1 kWh
